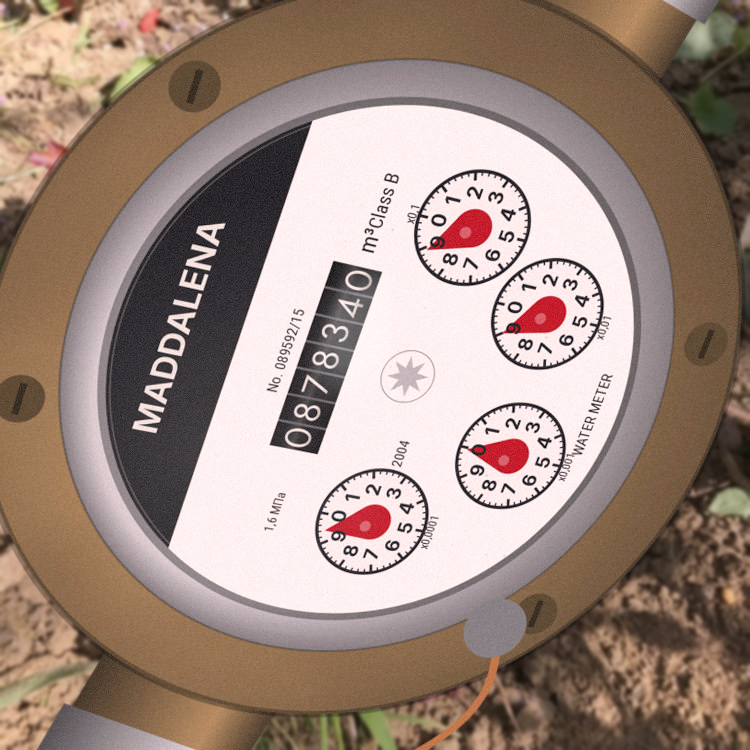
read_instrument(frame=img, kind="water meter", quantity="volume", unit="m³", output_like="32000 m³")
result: 878339.8899 m³
